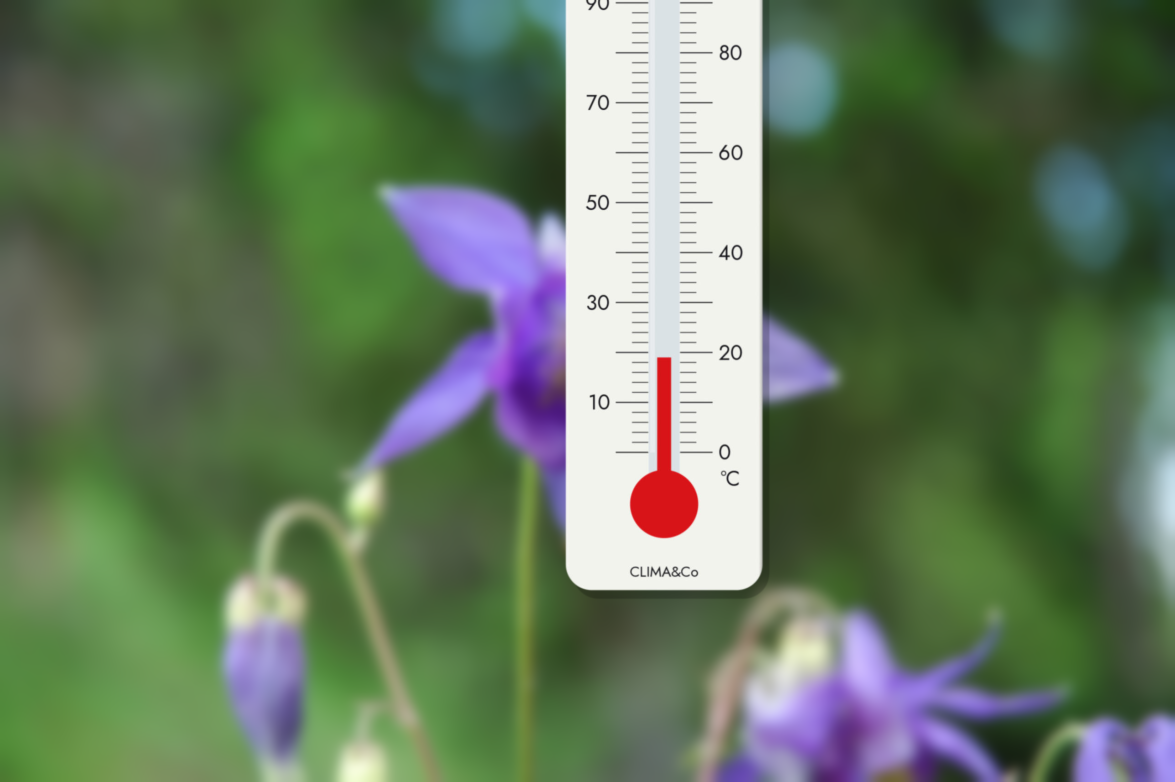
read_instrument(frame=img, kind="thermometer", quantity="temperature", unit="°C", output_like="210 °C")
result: 19 °C
